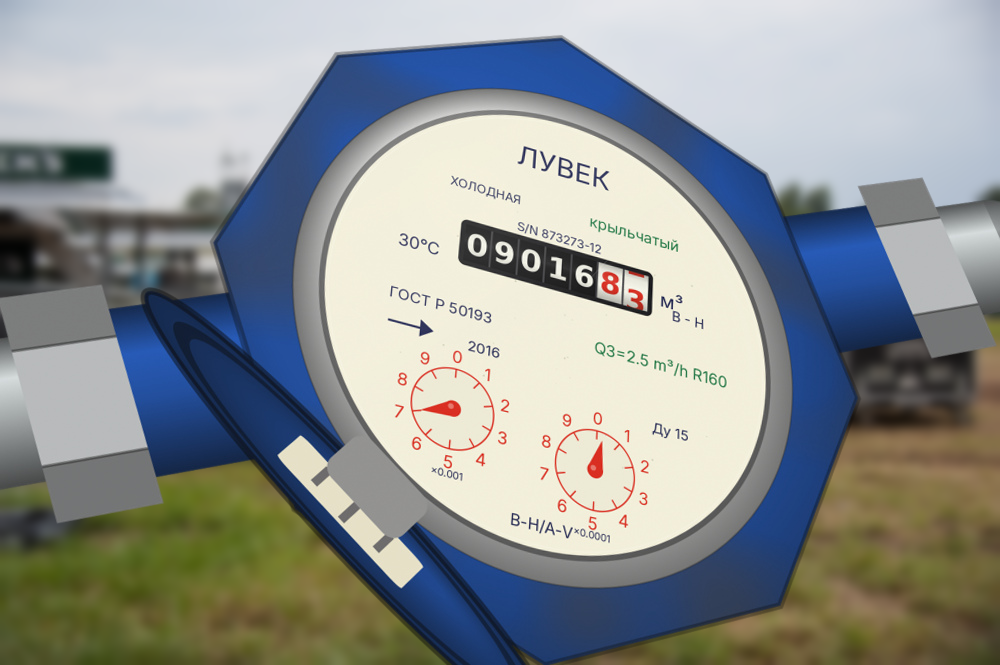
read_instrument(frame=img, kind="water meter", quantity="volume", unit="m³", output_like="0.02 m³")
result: 9016.8270 m³
